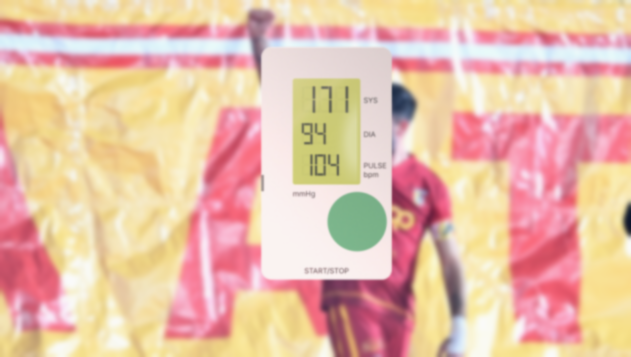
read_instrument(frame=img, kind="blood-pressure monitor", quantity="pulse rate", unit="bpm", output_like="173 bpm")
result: 104 bpm
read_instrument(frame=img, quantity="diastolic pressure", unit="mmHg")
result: 94 mmHg
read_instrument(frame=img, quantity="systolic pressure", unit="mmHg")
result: 171 mmHg
